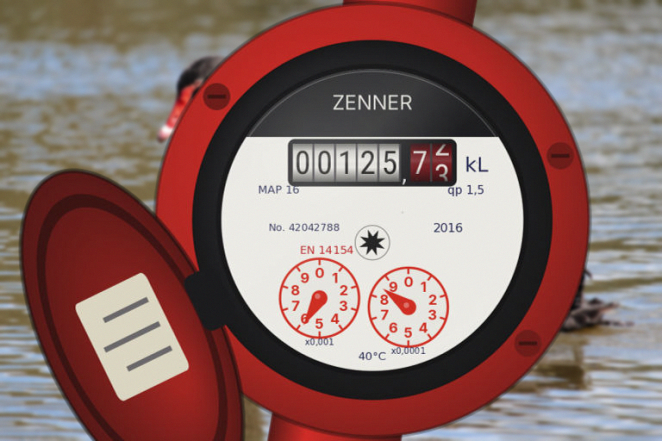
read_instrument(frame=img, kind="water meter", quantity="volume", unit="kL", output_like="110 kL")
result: 125.7258 kL
